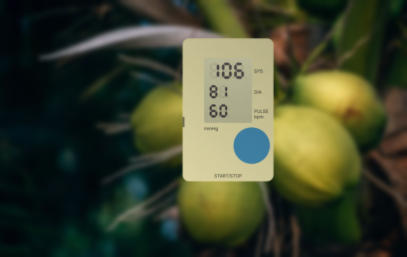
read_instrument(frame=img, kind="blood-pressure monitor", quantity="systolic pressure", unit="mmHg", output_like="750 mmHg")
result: 106 mmHg
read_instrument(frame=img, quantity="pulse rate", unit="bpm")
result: 60 bpm
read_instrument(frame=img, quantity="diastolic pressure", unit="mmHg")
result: 81 mmHg
